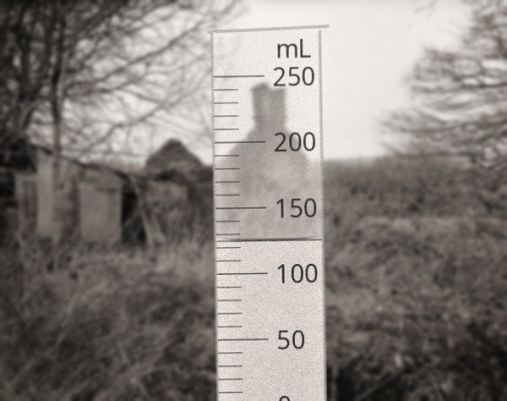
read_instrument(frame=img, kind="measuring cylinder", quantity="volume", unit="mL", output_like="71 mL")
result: 125 mL
